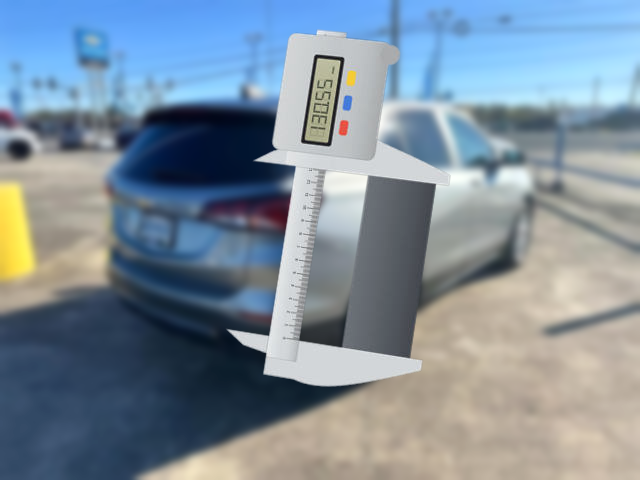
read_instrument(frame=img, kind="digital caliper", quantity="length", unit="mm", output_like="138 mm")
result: 130.55 mm
